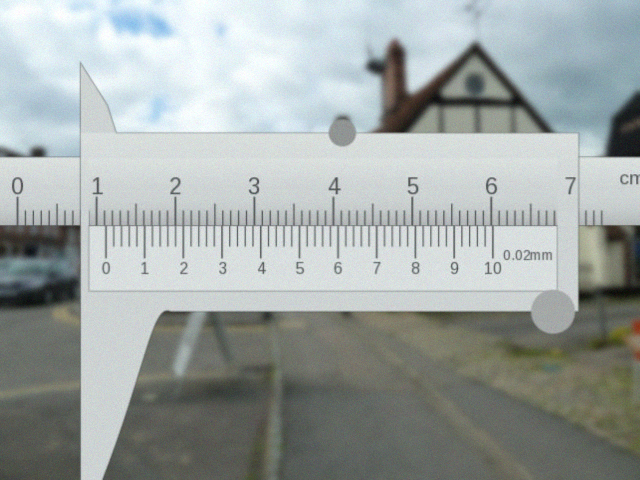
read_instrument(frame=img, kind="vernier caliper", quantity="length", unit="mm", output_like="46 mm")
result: 11.2 mm
